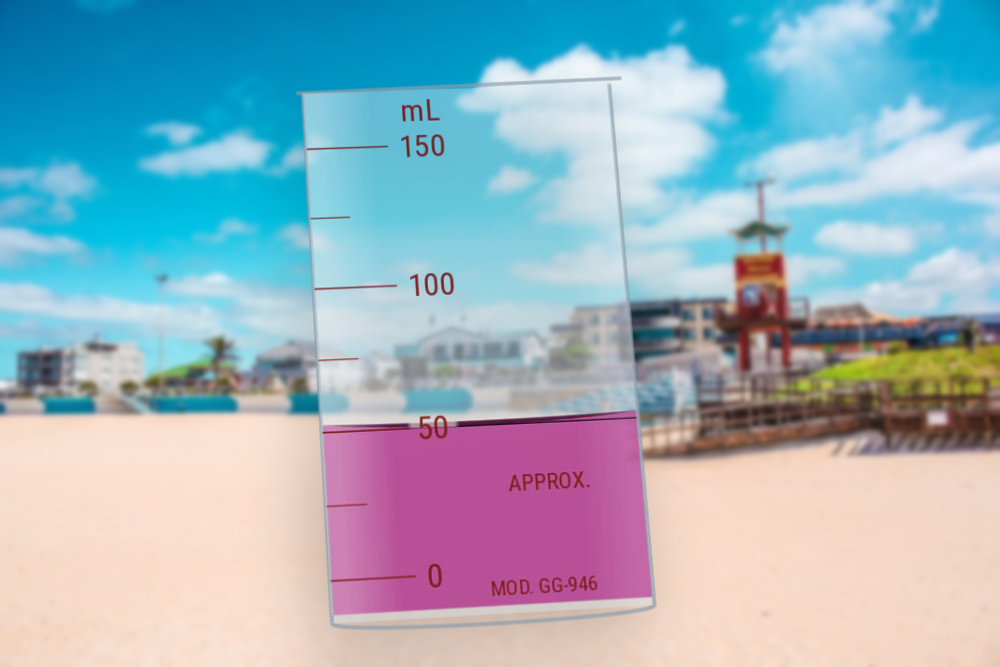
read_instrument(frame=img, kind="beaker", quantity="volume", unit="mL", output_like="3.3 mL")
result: 50 mL
